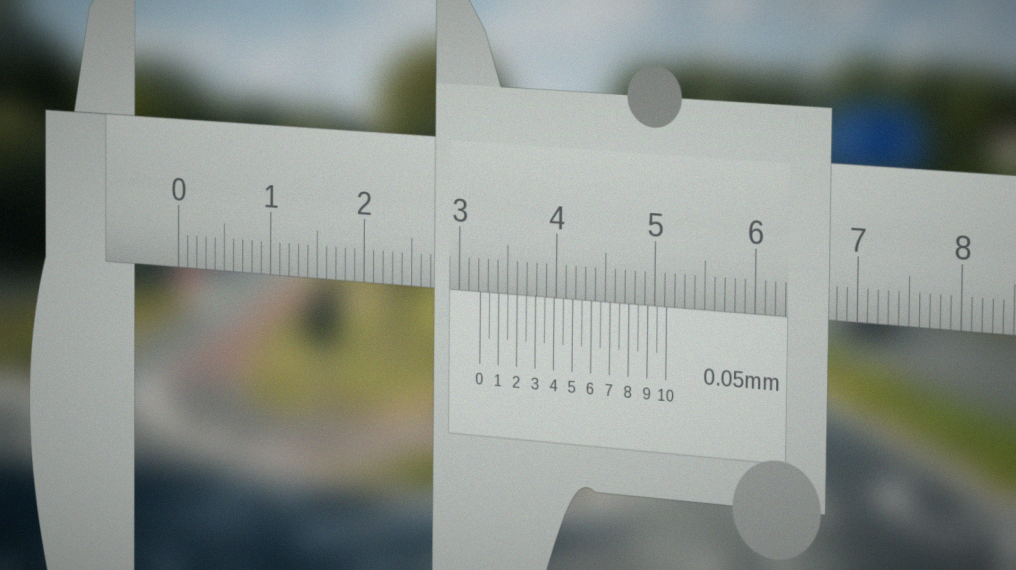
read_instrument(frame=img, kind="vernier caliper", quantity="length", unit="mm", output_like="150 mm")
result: 32.2 mm
